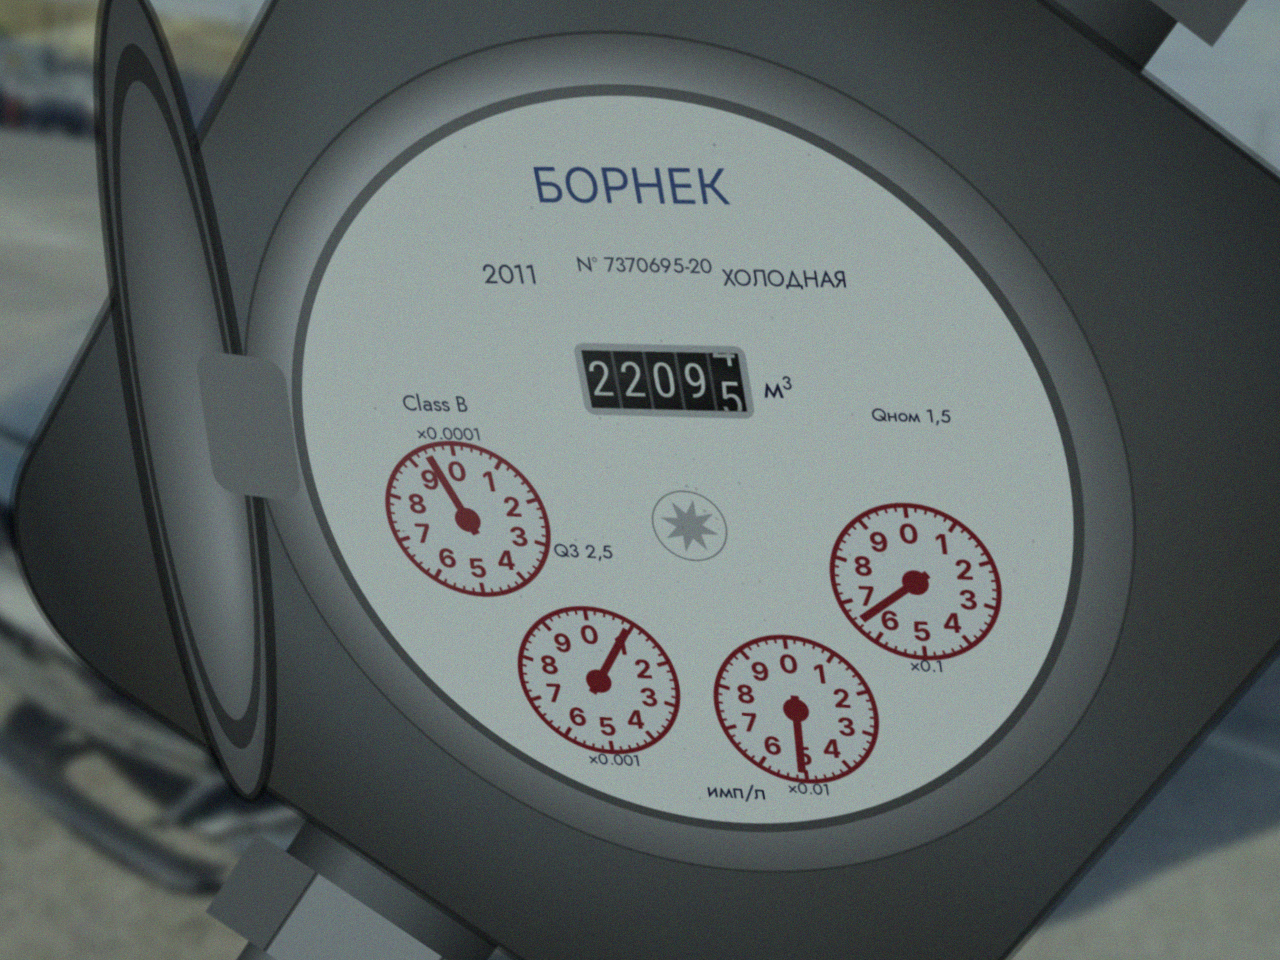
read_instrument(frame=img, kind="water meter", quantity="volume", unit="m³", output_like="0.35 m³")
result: 22094.6509 m³
